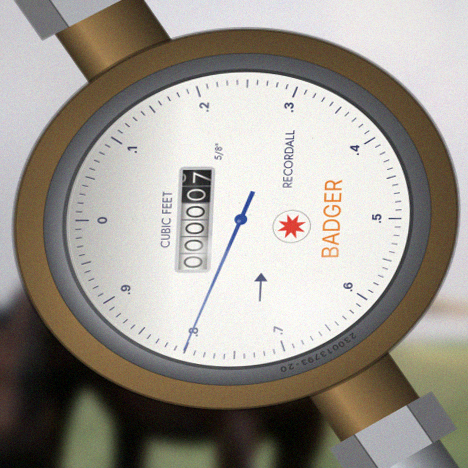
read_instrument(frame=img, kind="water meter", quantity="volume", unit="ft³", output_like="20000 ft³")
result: 6.80 ft³
